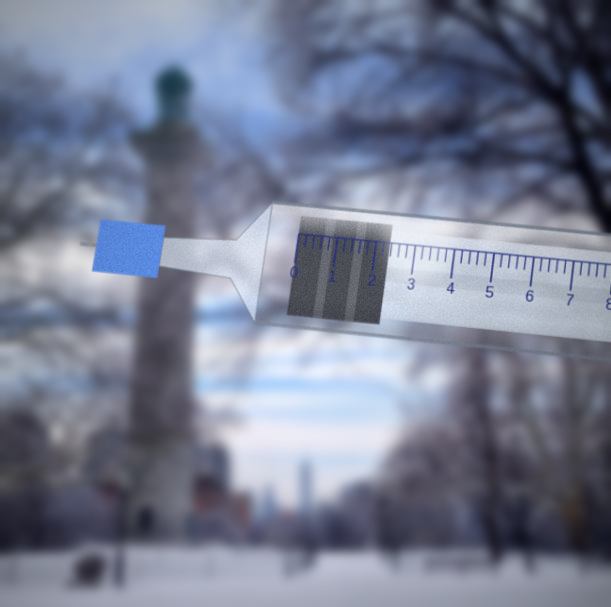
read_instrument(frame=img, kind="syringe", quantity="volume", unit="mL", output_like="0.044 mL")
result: 0 mL
